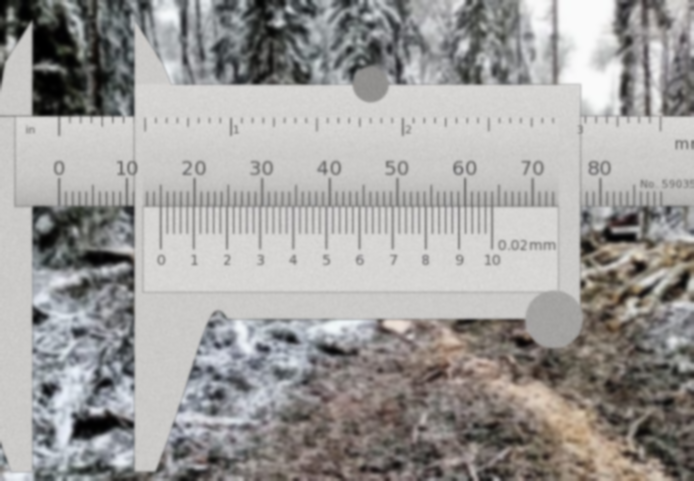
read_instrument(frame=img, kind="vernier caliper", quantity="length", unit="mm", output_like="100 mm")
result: 15.0 mm
